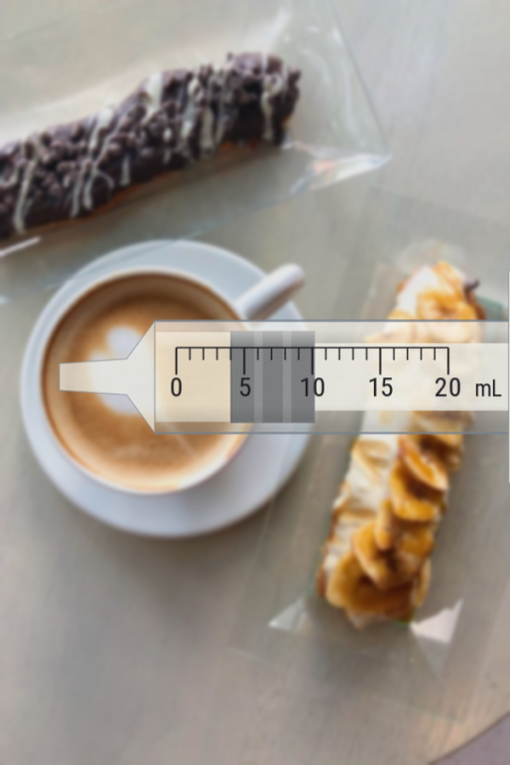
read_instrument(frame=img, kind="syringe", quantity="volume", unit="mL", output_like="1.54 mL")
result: 4 mL
